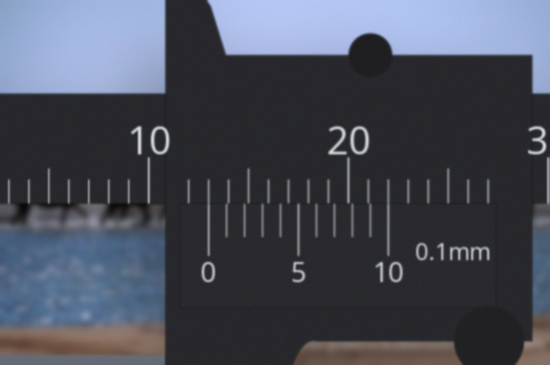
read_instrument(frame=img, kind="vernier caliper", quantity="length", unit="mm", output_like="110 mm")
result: 13.0 mm
